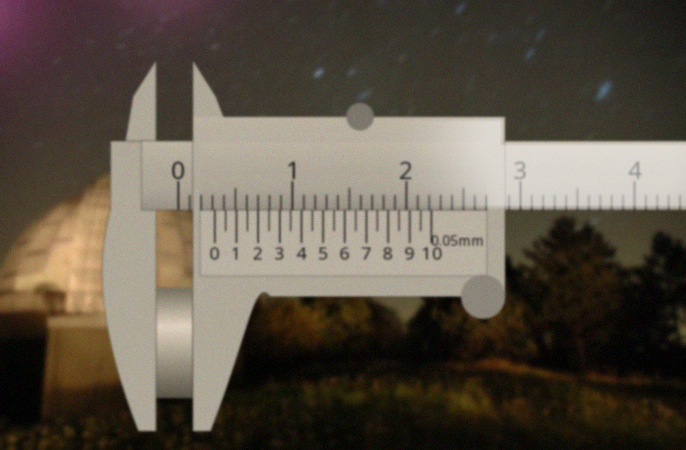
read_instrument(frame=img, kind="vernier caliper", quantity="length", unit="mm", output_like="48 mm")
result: 3.2 mm
